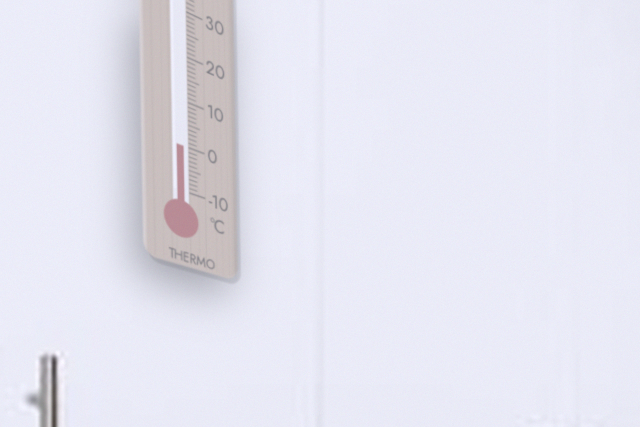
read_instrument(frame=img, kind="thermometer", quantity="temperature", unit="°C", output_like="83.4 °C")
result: 0 °C
